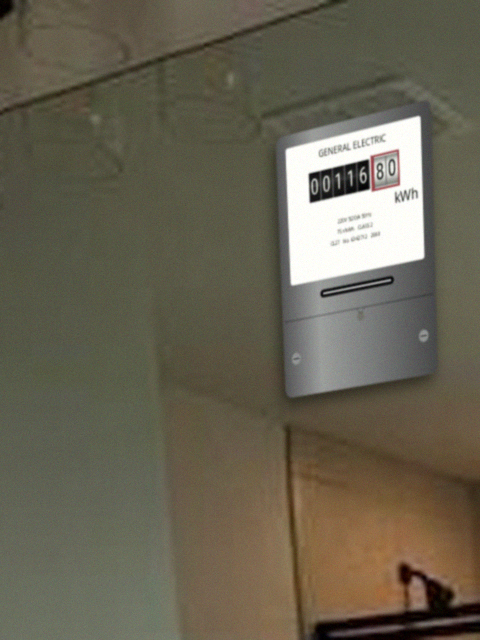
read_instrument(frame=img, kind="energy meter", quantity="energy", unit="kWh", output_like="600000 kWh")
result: 116.80 kWh
